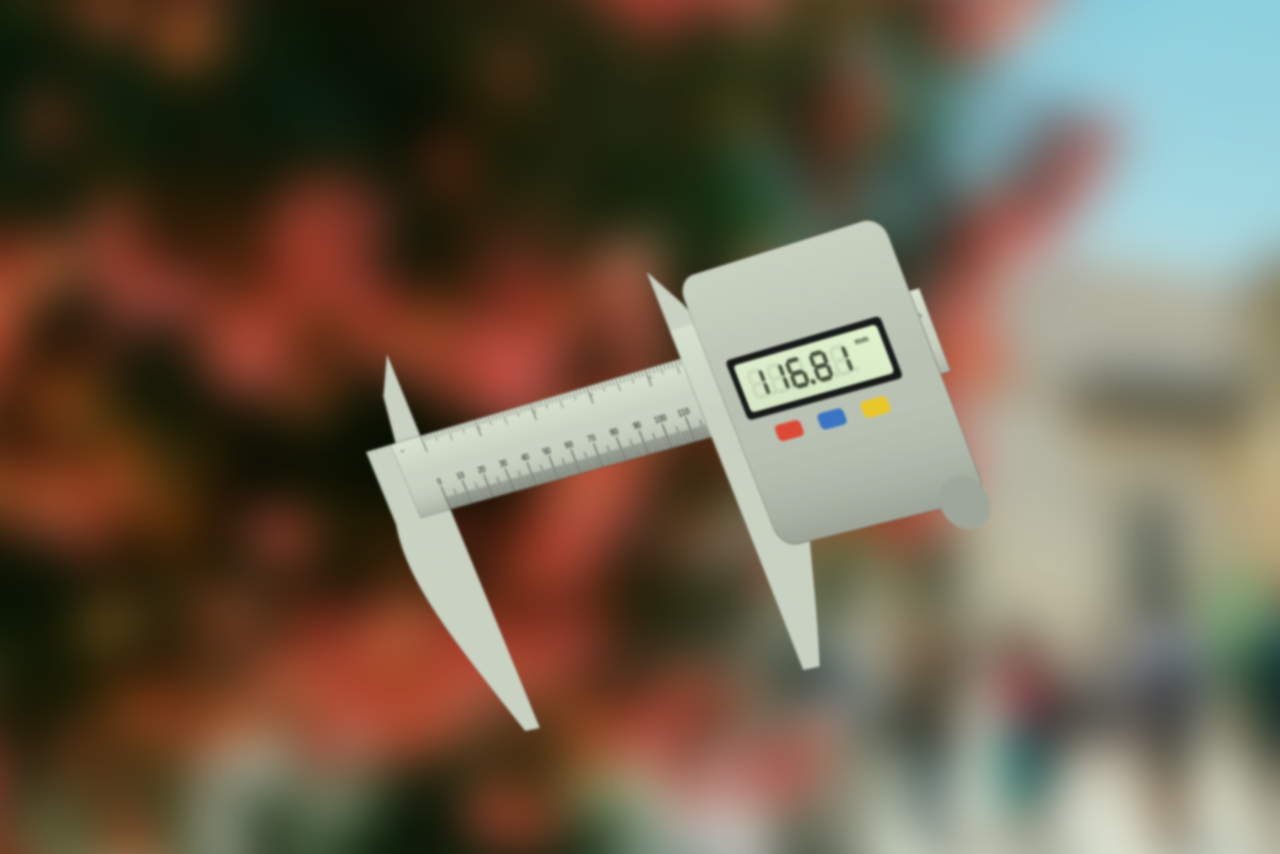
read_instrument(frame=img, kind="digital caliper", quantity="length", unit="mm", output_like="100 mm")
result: 116.81 mm
